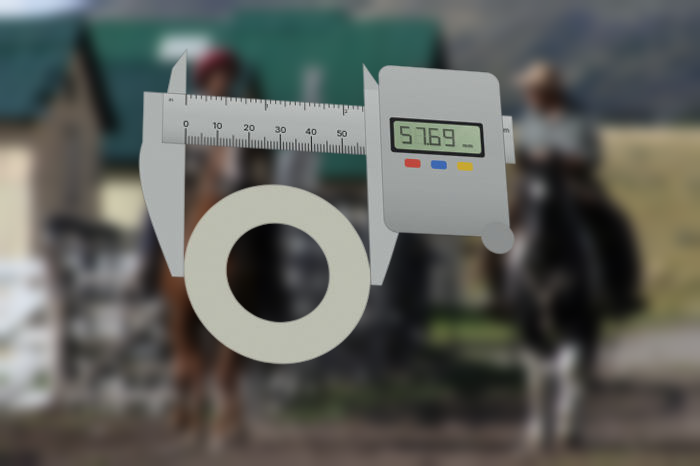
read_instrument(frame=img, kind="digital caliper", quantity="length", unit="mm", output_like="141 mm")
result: 57.69 mm
